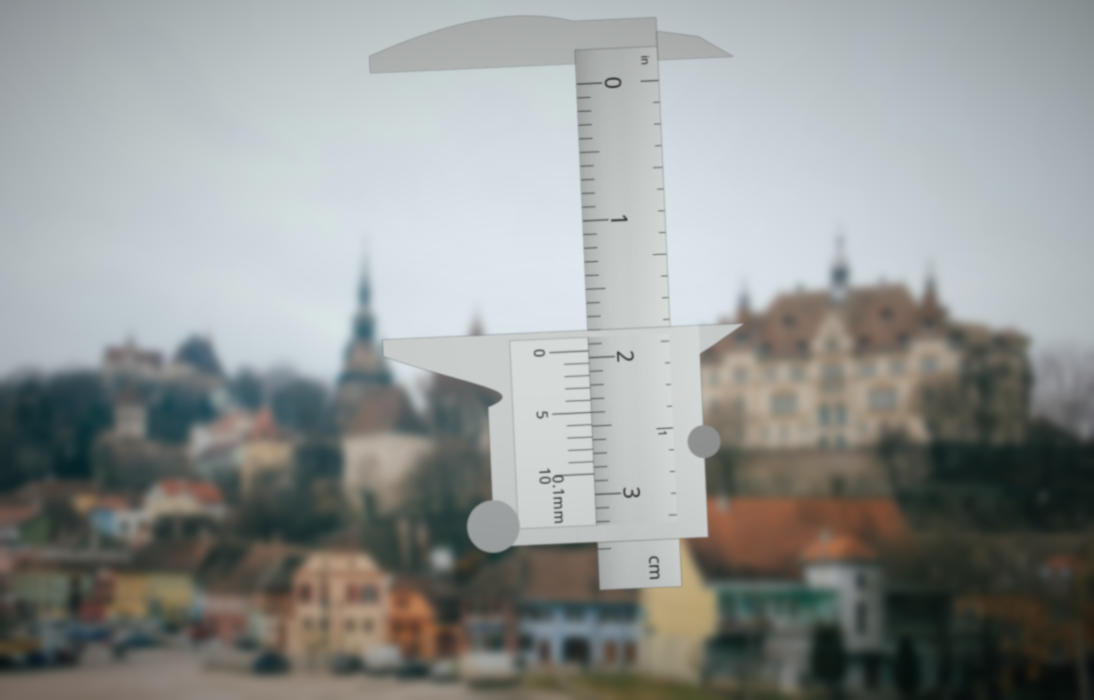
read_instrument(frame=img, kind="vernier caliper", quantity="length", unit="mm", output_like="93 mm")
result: 19.5 mm
